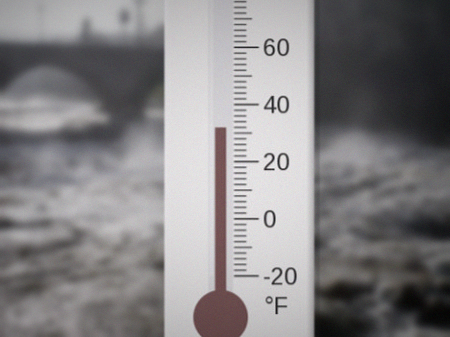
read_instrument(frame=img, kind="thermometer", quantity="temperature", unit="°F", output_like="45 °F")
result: 32 °F
